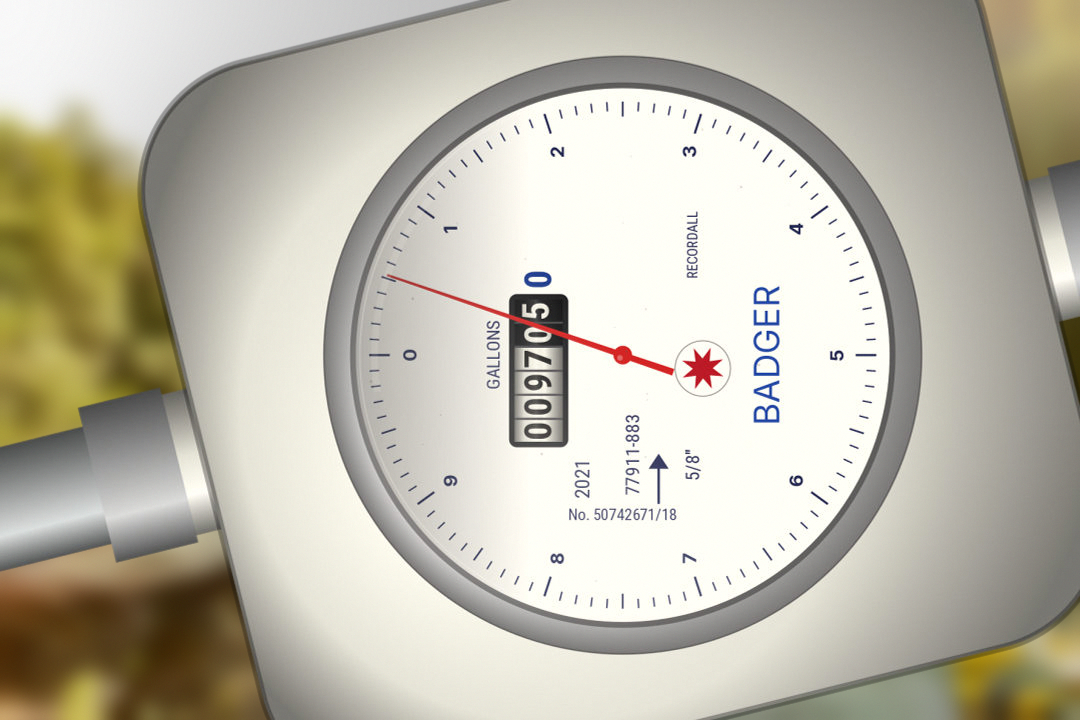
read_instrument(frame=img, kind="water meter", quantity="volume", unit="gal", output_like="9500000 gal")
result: 97050.5 gal
